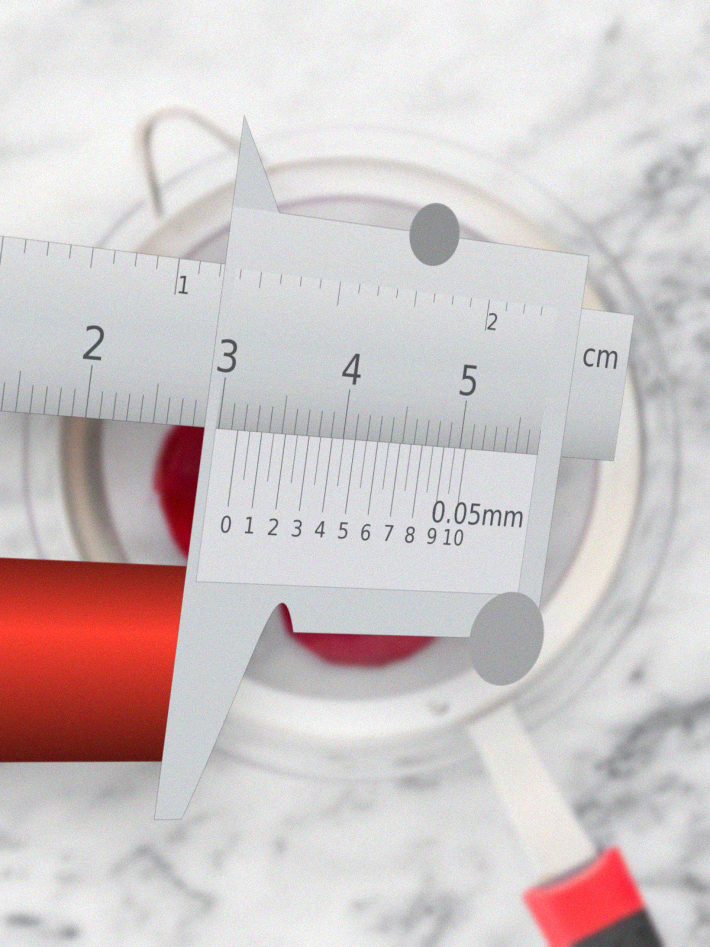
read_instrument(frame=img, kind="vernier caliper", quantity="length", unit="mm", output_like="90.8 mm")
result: 31.5 mm
